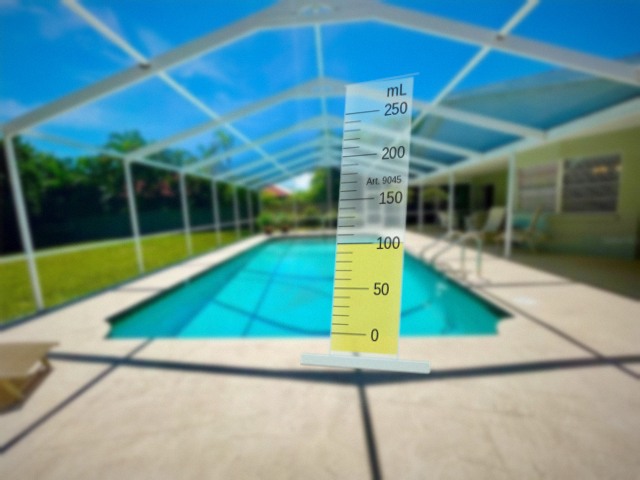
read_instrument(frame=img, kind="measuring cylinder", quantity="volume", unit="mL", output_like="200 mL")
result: 100 mL
